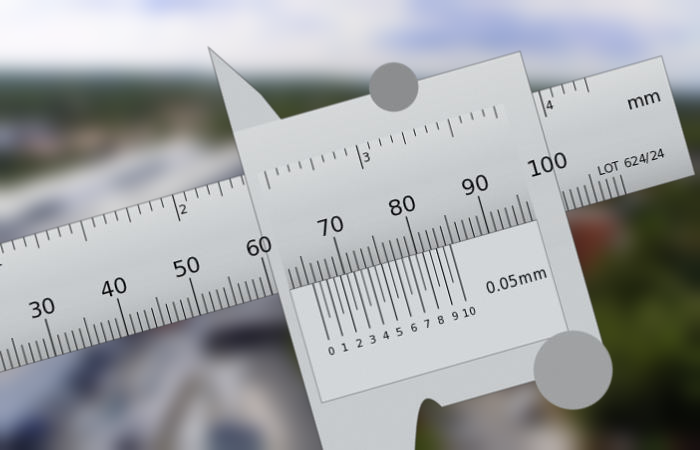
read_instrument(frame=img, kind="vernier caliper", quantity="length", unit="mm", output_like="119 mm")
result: 65.6 mm
